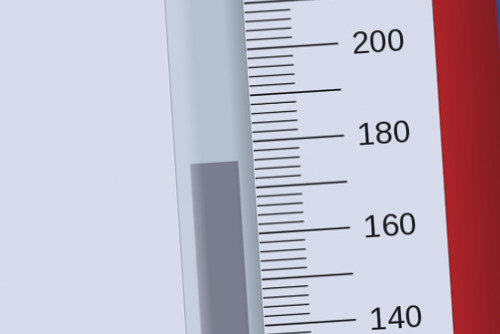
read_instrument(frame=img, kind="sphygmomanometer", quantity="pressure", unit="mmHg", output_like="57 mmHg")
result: 176 mmHg
